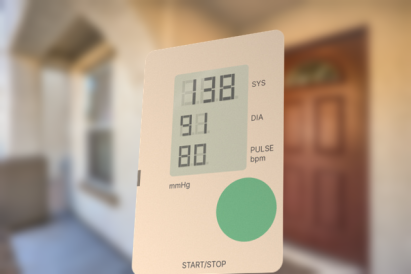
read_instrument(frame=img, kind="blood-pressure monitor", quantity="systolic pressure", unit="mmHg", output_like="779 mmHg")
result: 138 mmHg
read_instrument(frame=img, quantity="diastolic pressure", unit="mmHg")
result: 91 mmHg
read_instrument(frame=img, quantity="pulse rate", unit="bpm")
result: 80 bpm
